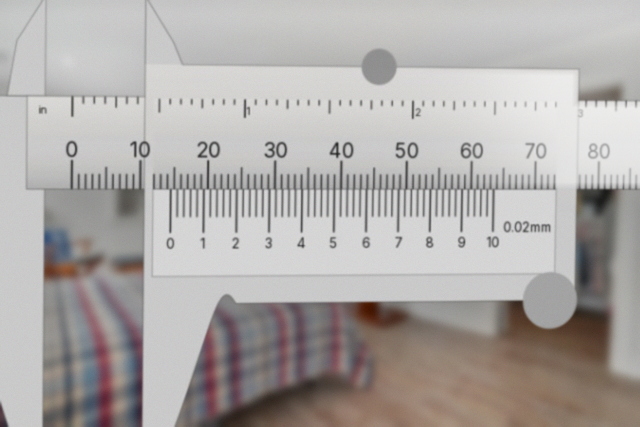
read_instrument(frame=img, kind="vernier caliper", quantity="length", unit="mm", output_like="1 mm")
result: 14.5 mm
